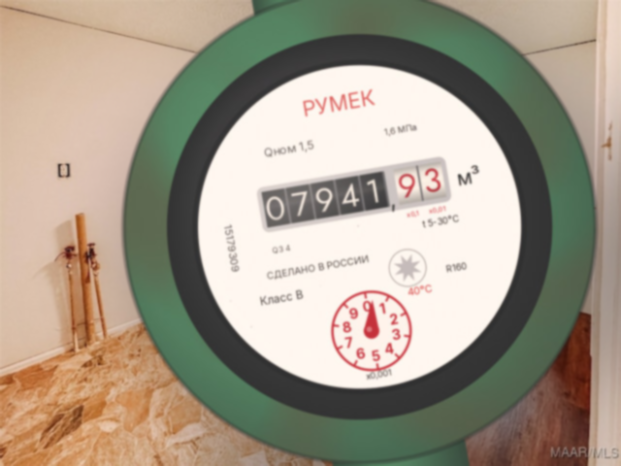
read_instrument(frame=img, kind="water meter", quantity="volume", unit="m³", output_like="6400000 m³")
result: 7941.930 m³
